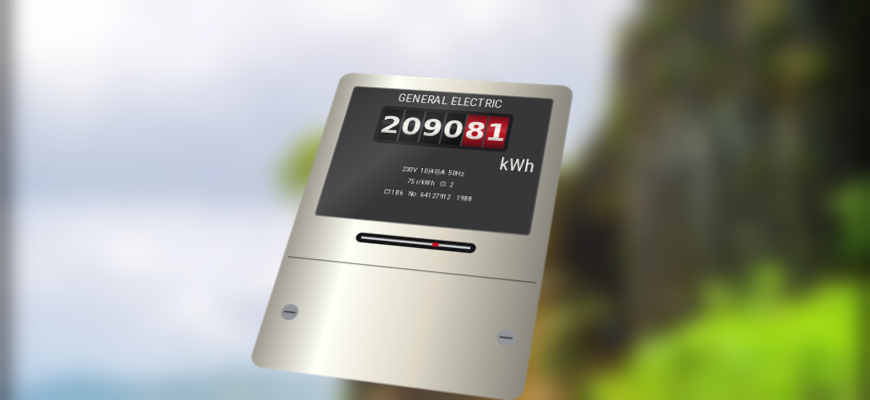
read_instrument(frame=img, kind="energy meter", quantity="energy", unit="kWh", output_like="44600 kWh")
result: 2090.81 kWh
